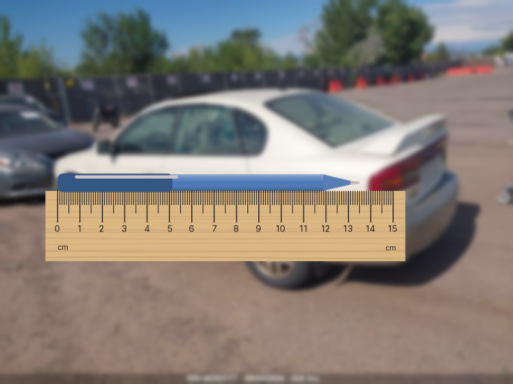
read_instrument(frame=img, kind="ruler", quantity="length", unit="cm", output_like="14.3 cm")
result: 13.5 cm
